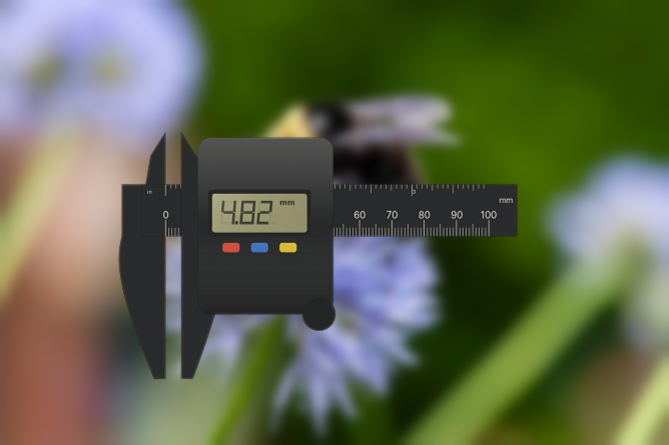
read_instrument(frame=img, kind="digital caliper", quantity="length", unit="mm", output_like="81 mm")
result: 4.82 mm
